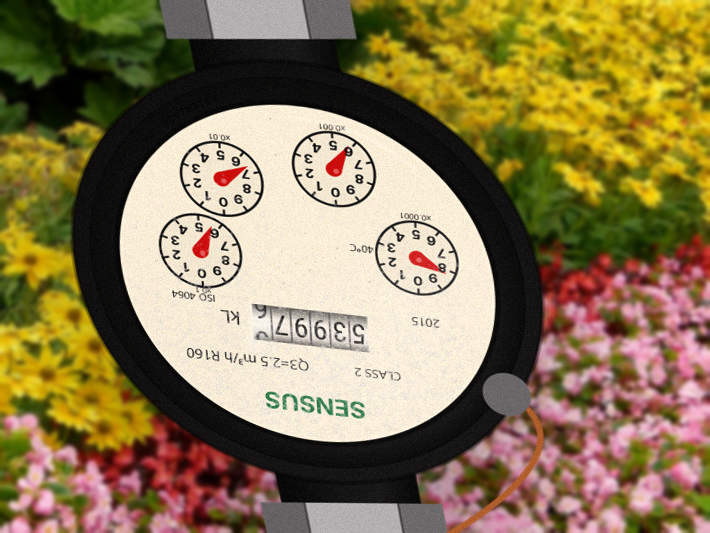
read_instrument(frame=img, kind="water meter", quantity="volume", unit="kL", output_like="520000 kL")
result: 539975.5658 kL
